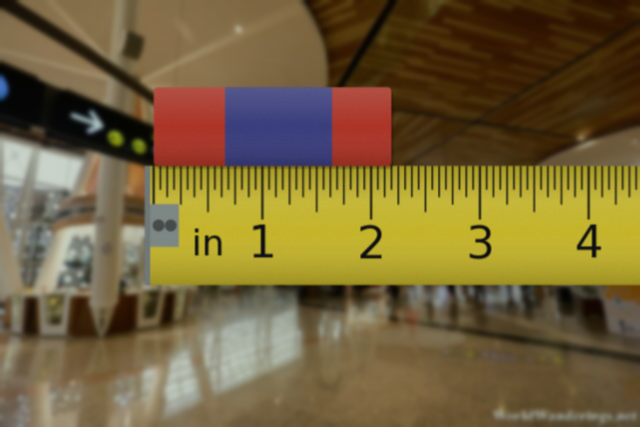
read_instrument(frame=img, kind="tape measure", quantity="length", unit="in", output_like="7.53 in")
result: 2.1875 in
